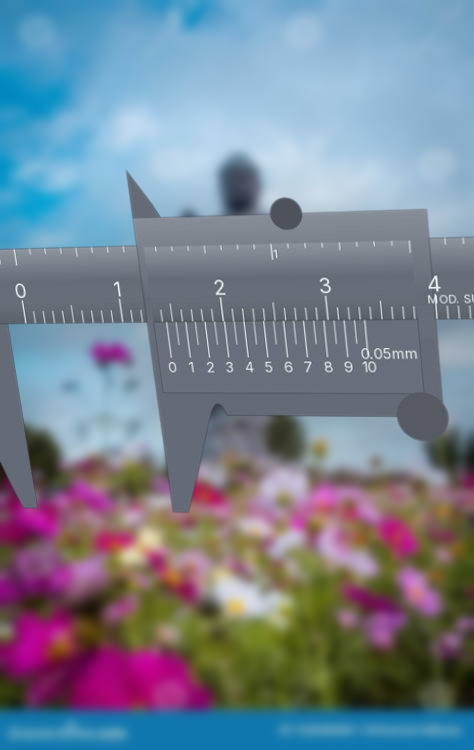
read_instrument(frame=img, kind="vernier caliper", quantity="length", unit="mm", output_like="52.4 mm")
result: 14.4 mm
